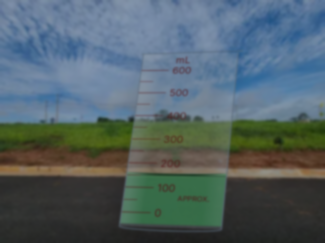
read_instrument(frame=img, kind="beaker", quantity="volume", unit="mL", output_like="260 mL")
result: 150 mL
